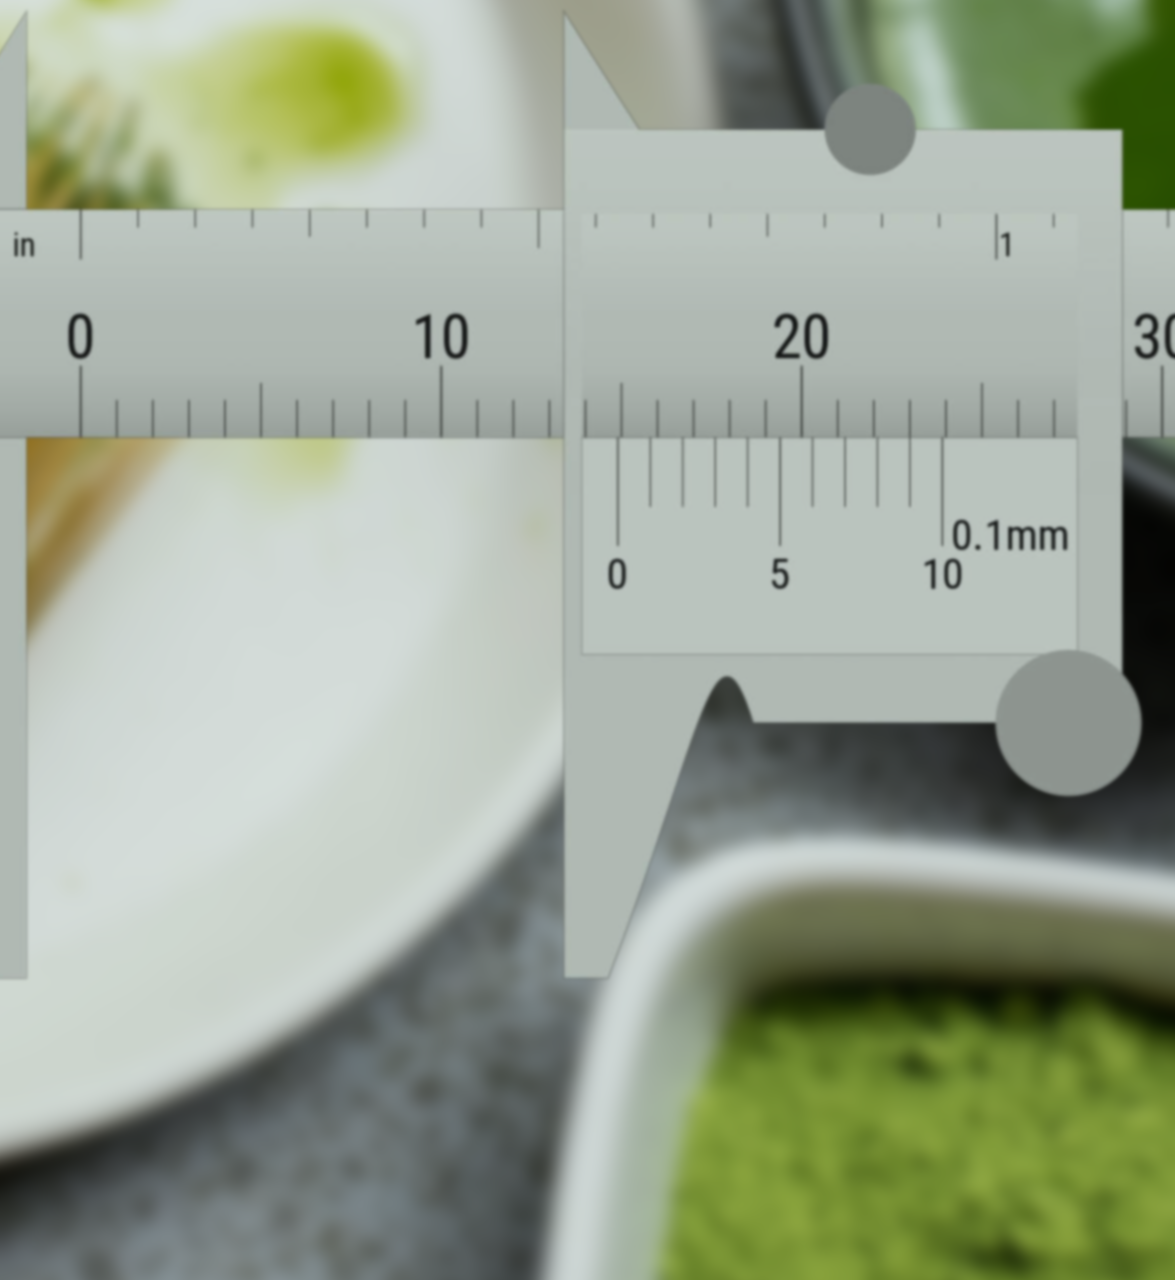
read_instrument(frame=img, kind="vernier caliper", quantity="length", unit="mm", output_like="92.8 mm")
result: 14.9 mm
